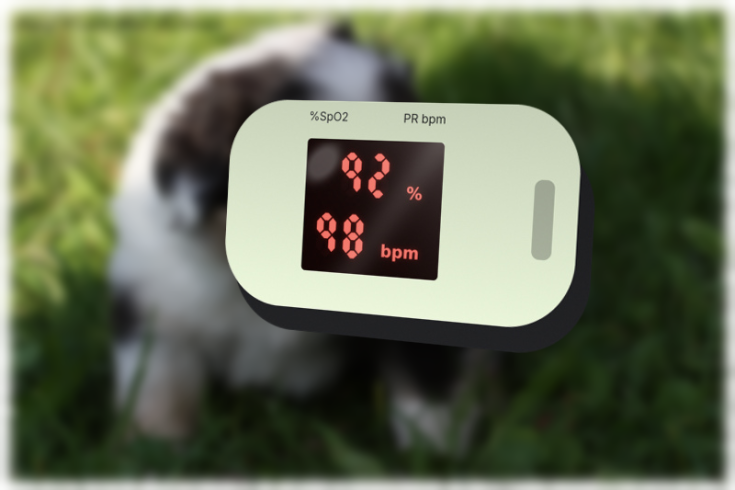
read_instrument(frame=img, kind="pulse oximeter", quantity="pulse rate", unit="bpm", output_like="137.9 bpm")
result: 98 bpm
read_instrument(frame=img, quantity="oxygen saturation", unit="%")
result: 92 %
